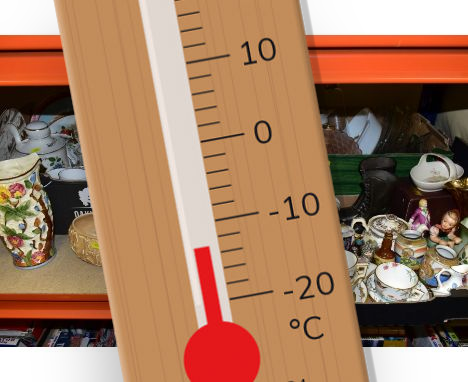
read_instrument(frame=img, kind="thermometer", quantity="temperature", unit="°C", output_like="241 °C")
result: -13 °C
